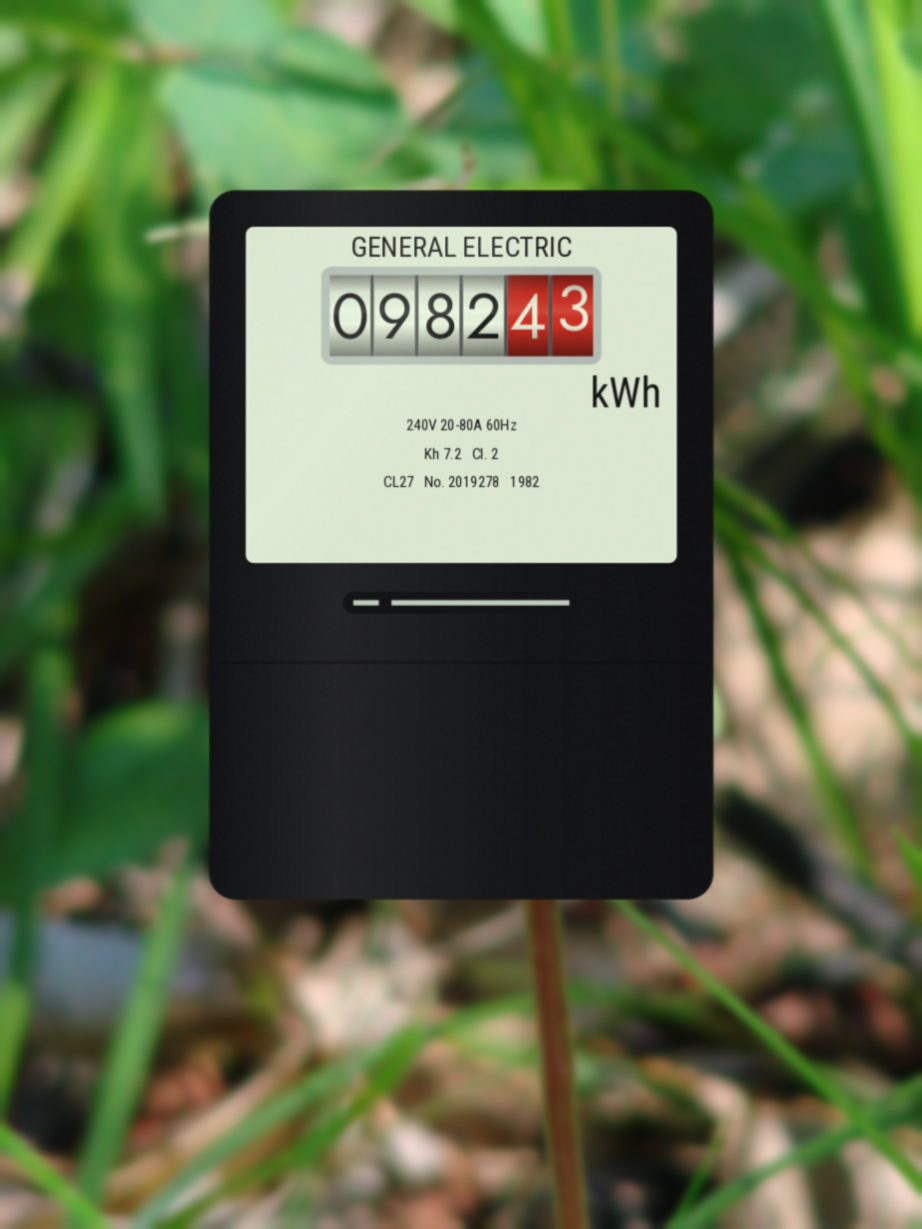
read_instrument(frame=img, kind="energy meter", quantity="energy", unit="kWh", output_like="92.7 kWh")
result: 982.43 kWh
